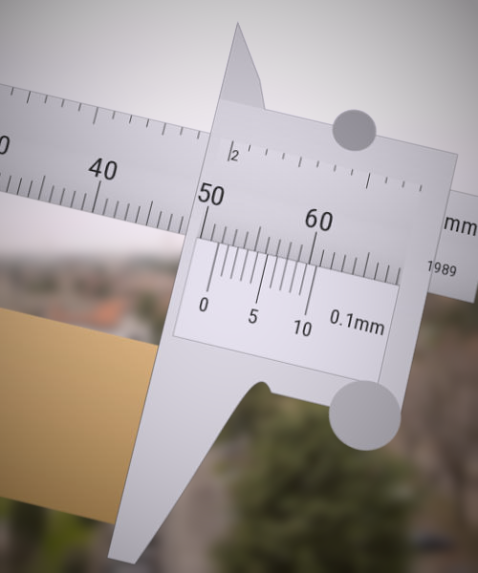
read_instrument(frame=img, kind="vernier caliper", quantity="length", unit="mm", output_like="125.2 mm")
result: 51.7 mm
